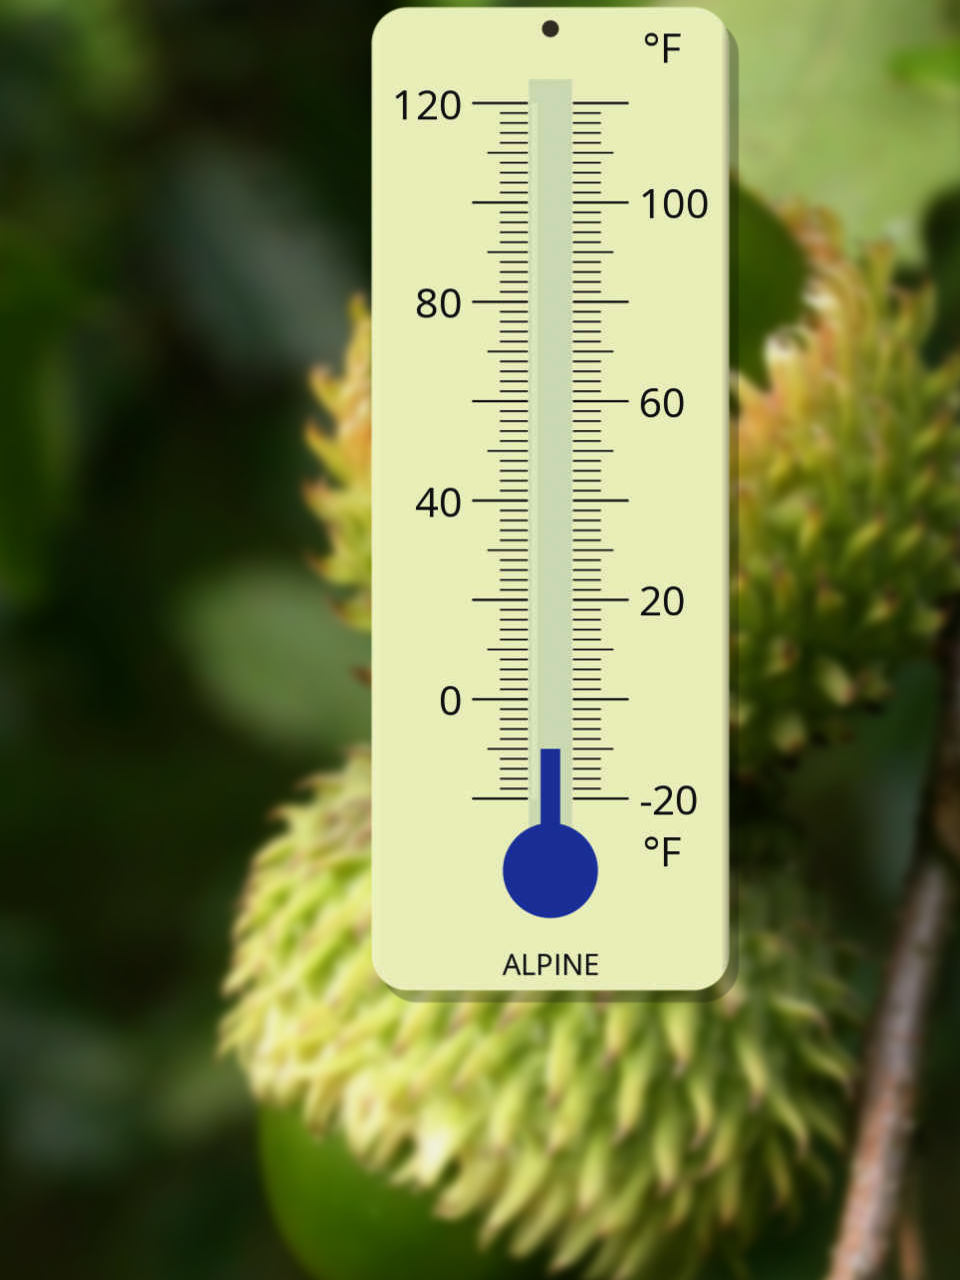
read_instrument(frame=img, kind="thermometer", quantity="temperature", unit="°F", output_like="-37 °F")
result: -10 °F
